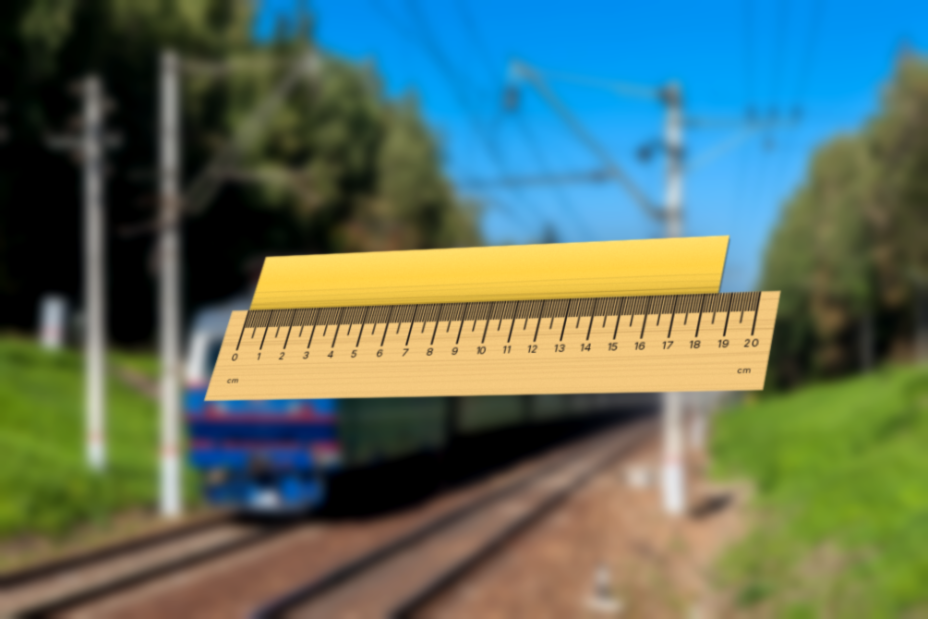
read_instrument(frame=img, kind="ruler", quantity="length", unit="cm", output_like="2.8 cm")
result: 18.5 cm
